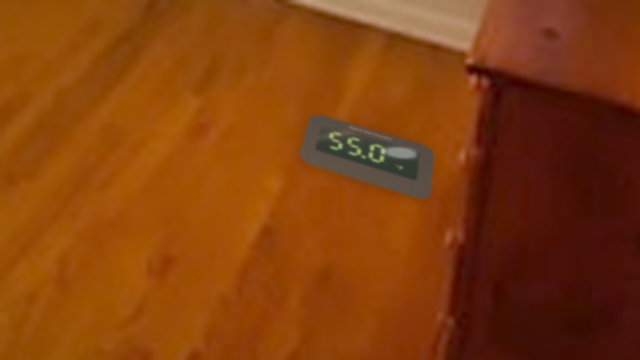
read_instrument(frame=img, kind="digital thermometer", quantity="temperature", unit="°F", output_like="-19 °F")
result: 55.0 °F
